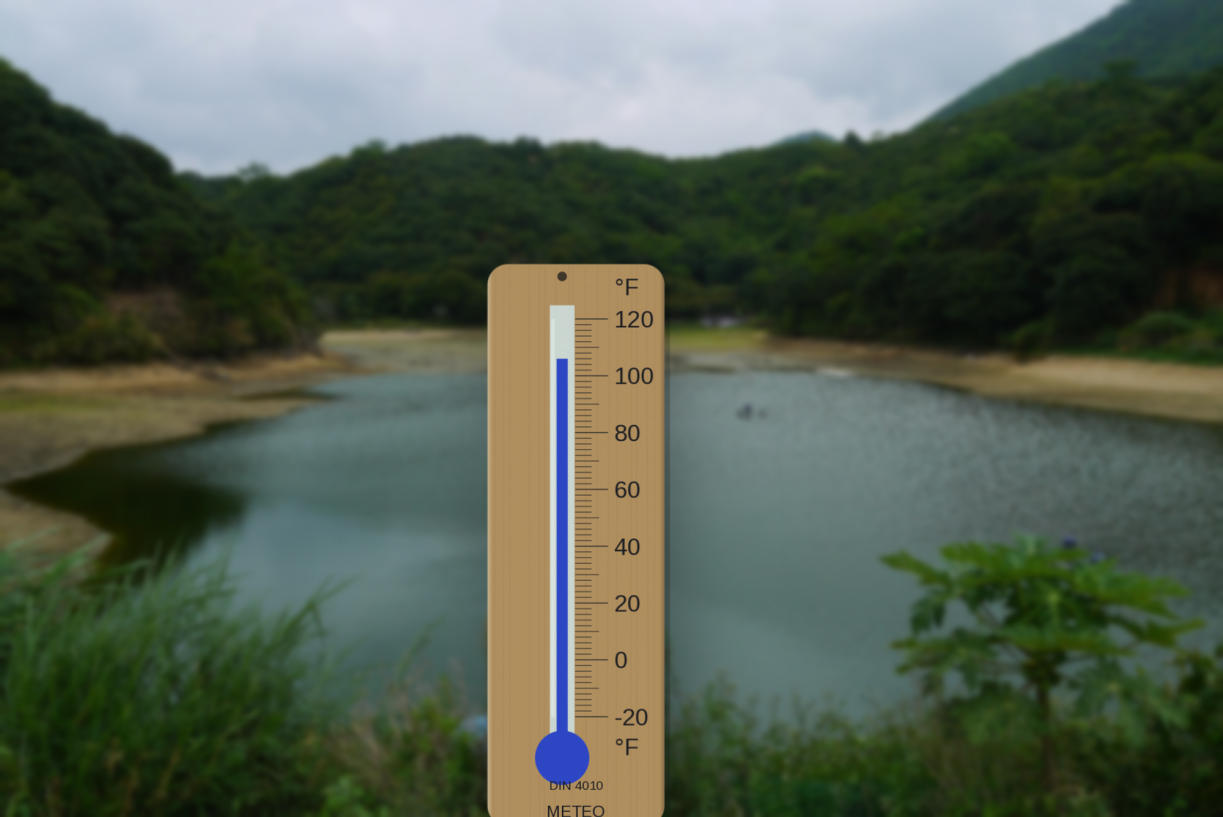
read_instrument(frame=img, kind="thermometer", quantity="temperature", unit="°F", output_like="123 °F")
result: 106 °F
